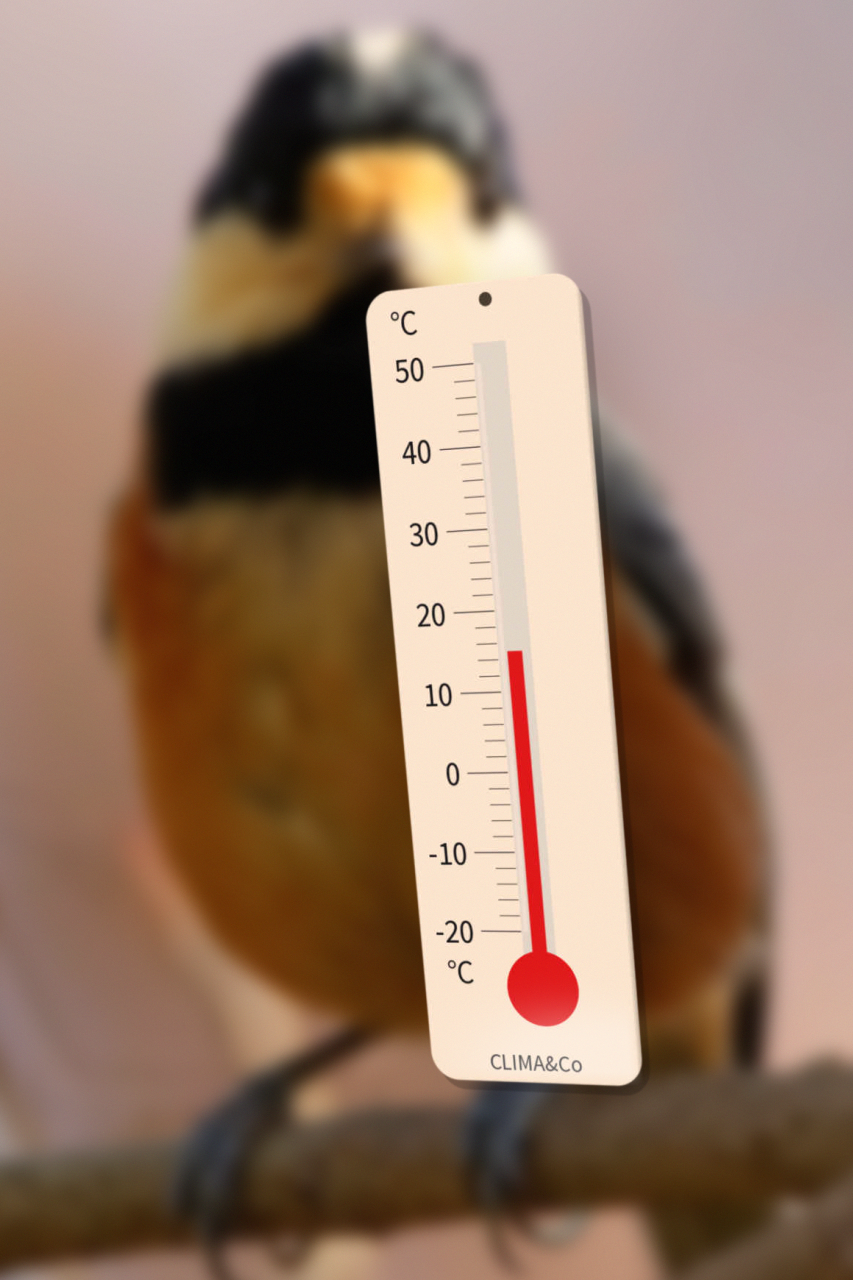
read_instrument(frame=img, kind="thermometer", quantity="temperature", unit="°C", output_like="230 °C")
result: 15 °C
